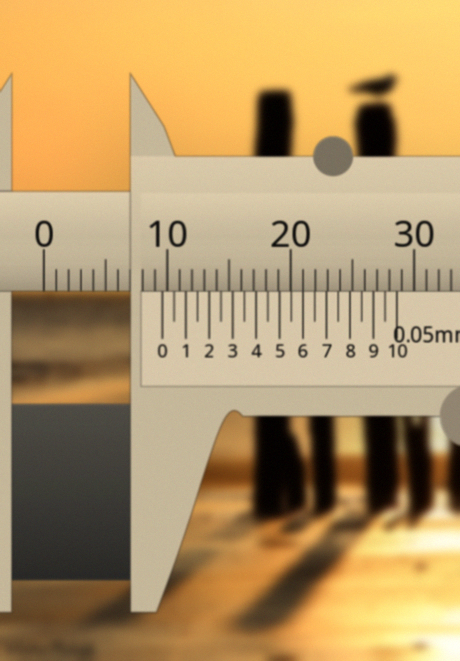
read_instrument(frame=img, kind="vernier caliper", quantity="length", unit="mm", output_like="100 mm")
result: 9.6 mm
